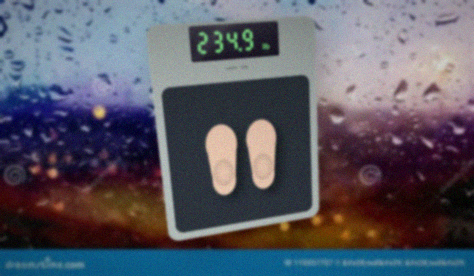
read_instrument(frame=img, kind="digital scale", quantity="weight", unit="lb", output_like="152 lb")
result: 234.9 lb
